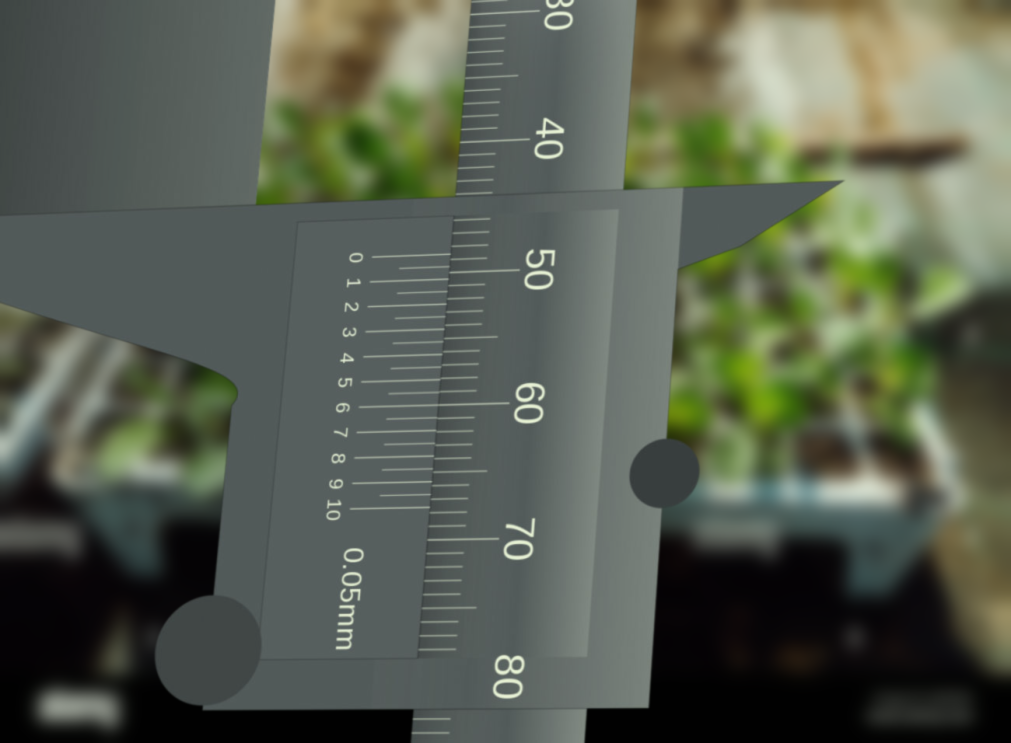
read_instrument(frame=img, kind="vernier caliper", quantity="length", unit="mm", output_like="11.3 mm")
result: 48.6 mm
